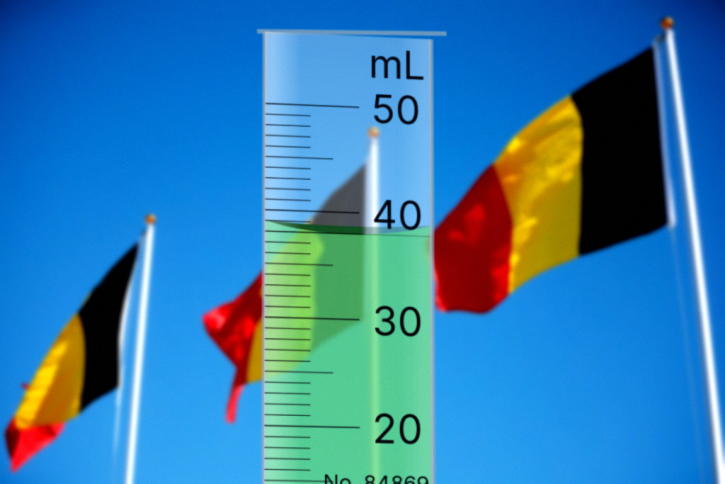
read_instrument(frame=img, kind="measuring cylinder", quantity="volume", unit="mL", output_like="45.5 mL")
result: 38 mL
